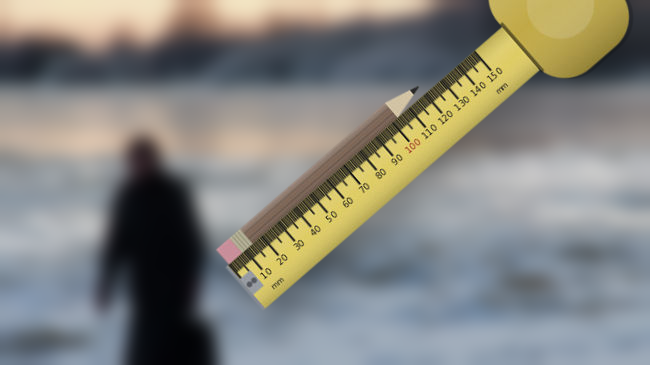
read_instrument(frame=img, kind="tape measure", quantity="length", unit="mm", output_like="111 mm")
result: 120 mm
